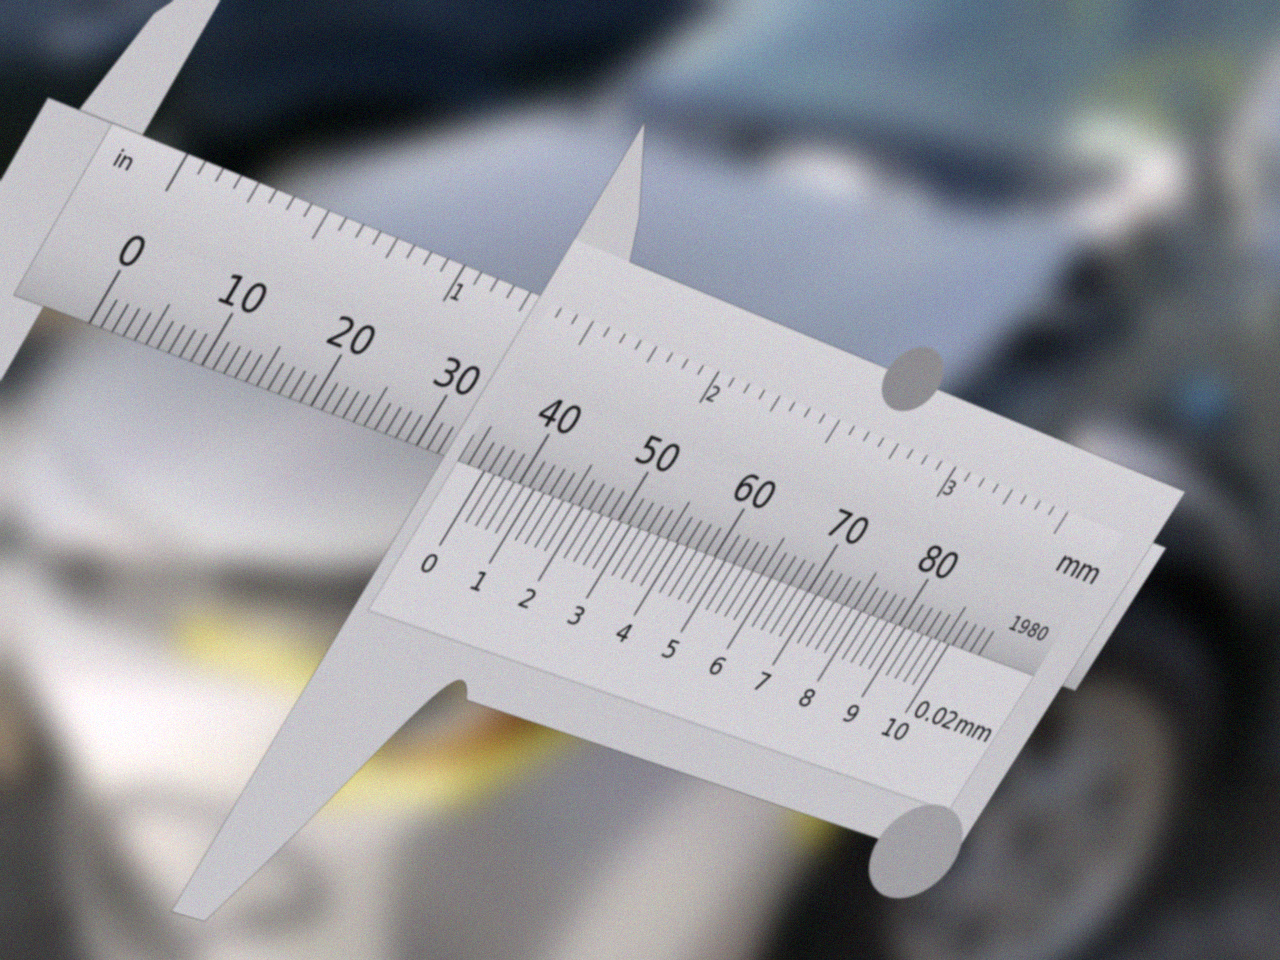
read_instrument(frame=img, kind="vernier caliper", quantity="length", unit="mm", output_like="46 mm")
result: 36.6 mm
